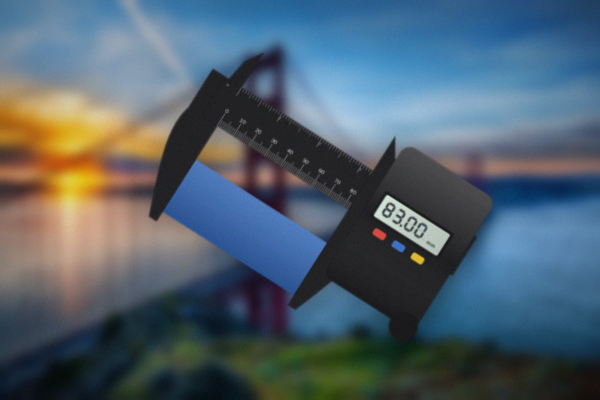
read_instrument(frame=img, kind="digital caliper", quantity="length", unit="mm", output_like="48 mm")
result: 83.00 mm
